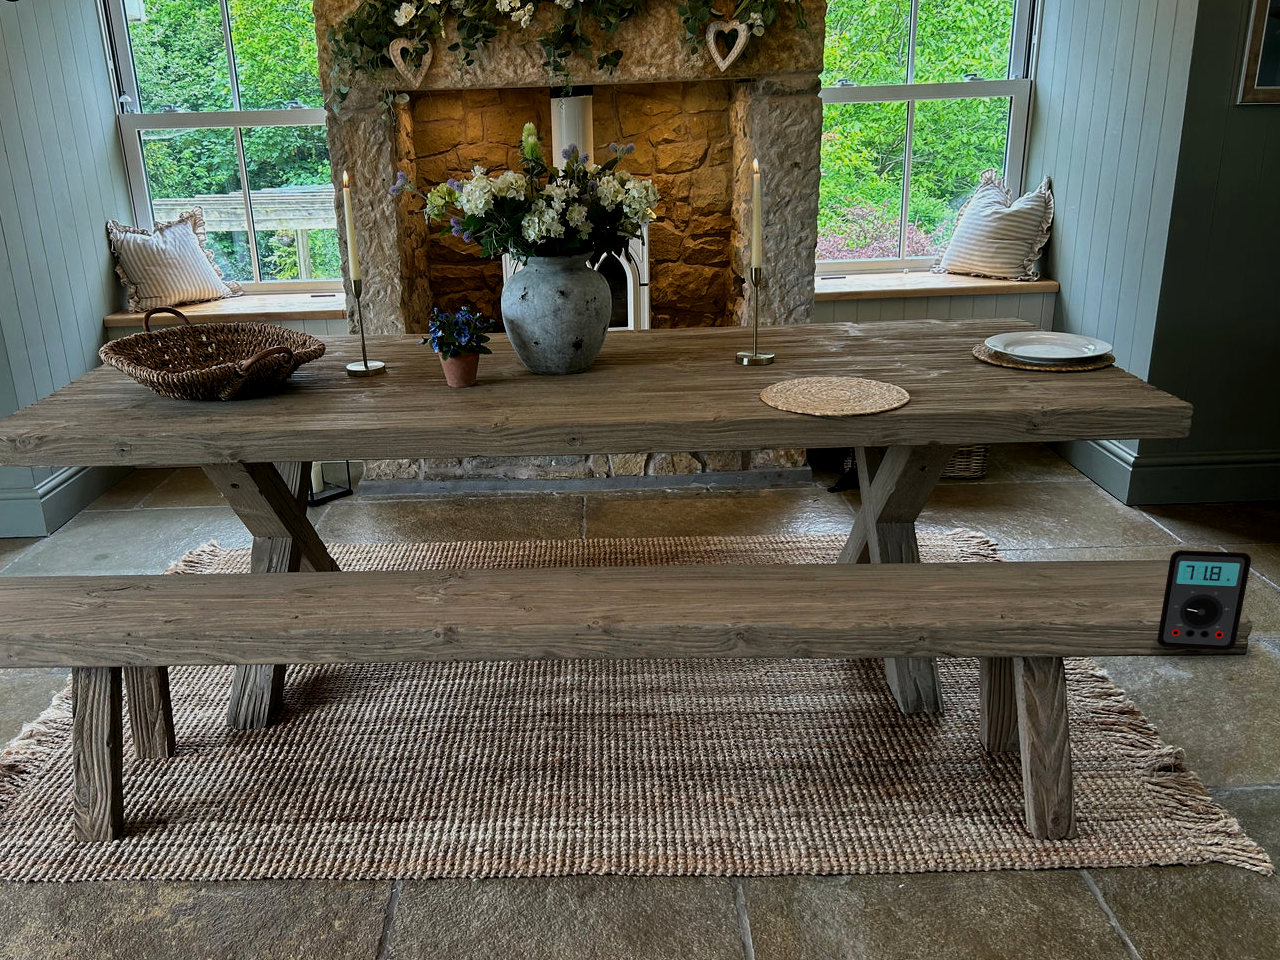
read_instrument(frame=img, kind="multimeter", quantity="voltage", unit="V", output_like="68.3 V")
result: 71.8 V
